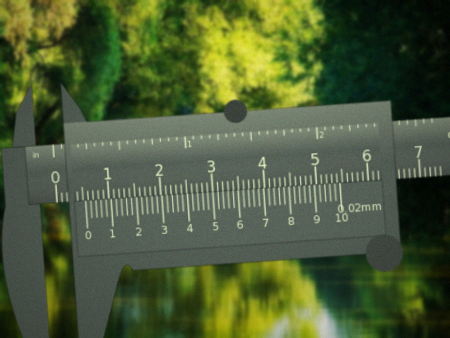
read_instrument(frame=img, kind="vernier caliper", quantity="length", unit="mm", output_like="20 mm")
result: 5.5 mm
